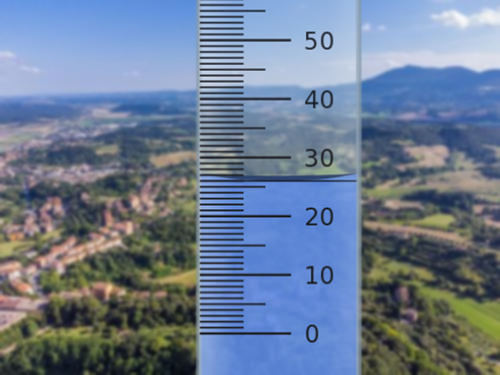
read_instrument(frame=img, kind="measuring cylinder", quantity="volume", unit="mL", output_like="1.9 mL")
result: 26 mL
